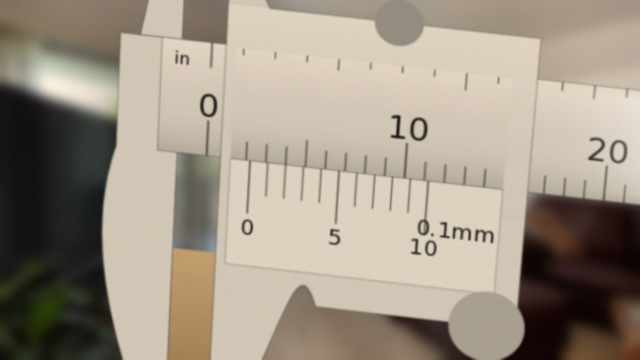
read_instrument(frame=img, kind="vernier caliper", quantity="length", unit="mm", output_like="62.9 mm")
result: 2.2 mm
